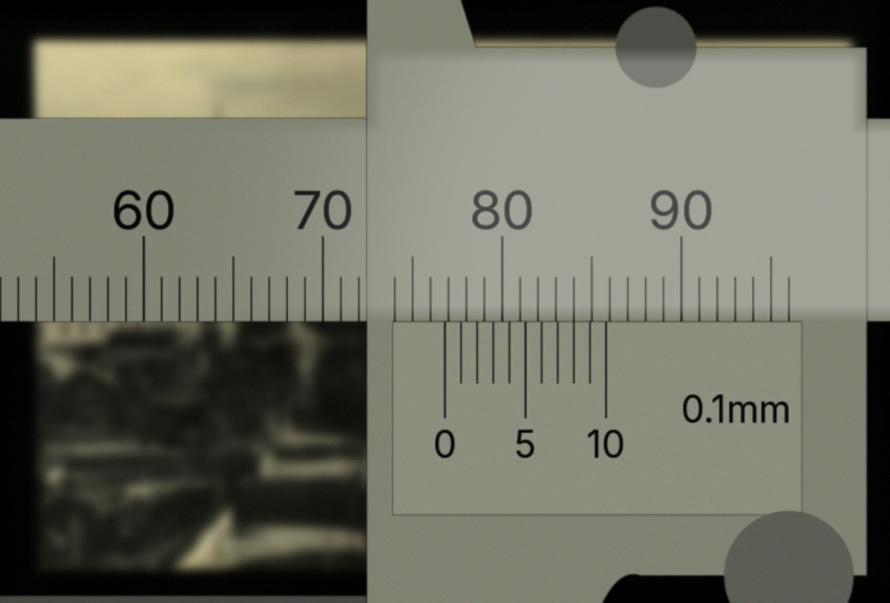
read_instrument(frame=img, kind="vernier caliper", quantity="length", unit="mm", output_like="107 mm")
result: 76.8 mm
